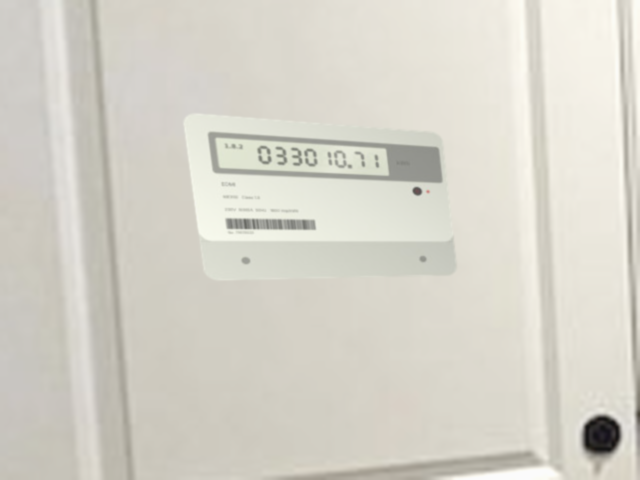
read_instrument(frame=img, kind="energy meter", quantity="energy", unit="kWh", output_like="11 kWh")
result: 33010.71 kWh
